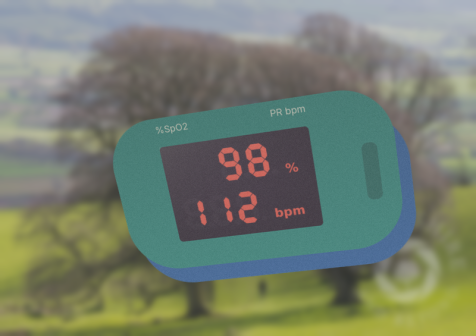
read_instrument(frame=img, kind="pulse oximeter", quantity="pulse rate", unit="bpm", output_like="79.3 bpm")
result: 112 bpm
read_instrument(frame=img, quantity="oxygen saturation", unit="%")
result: 98 %
